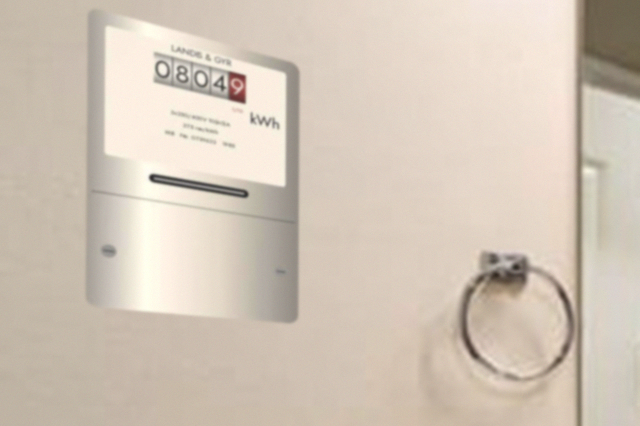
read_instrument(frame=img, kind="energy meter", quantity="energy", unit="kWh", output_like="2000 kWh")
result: 804.9 kWh
